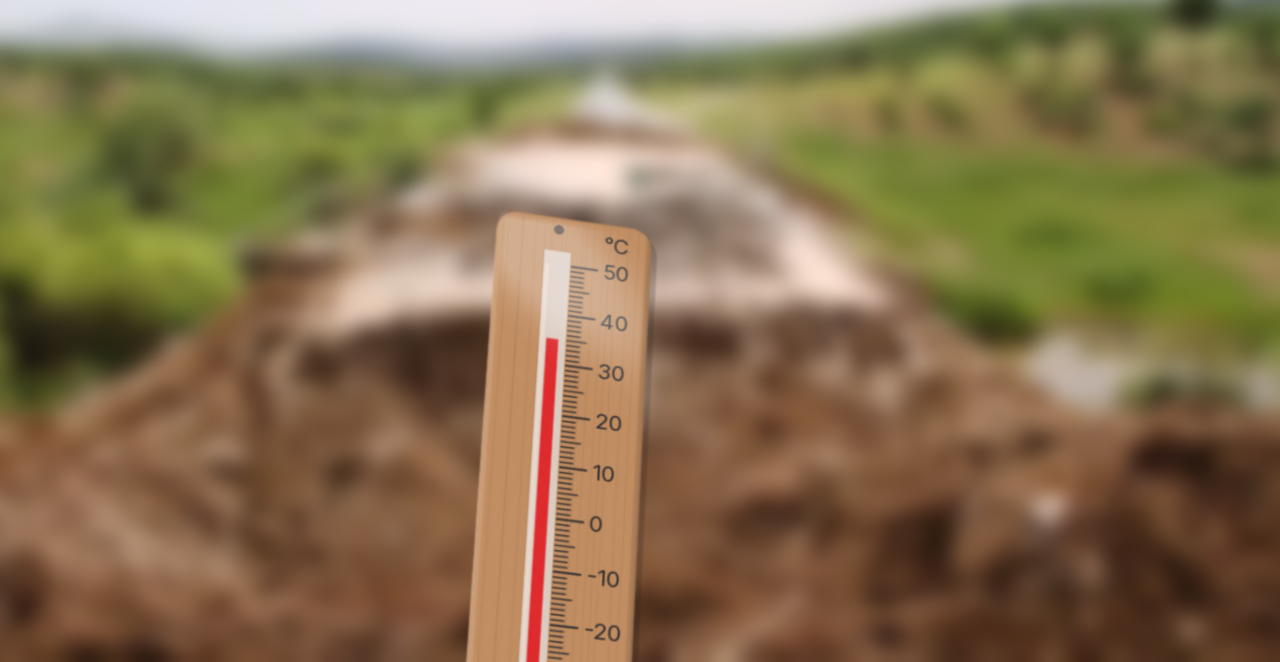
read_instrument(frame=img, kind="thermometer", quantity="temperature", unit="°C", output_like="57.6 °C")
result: 35 °C
